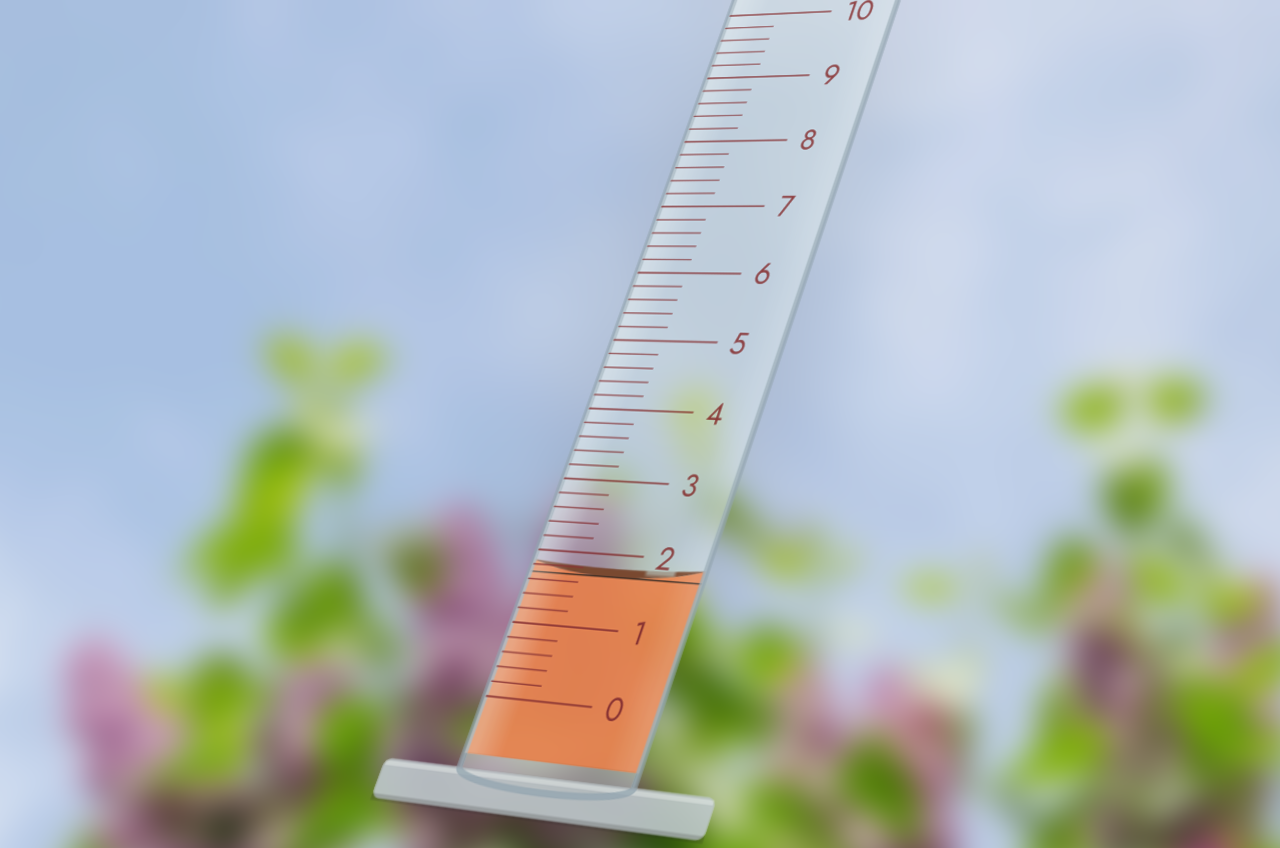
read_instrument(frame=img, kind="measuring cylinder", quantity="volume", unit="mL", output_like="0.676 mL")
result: 1.7 mL
